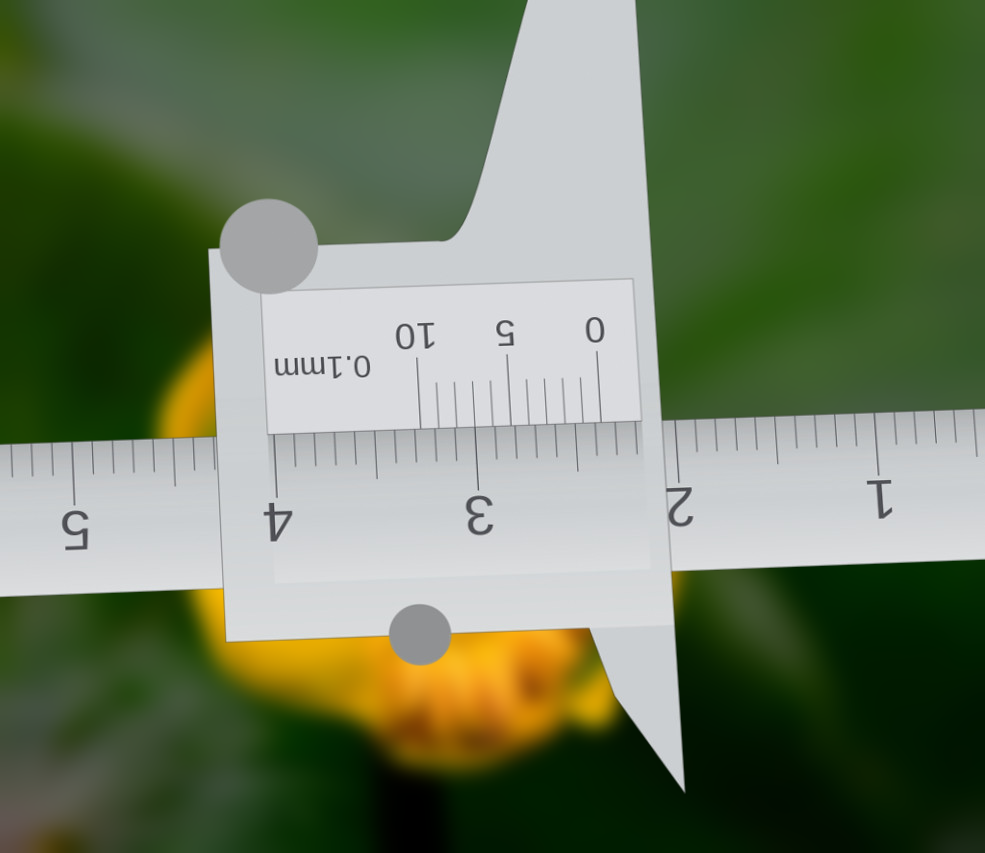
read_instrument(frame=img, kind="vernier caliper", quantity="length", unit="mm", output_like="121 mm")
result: 23.7 mm
